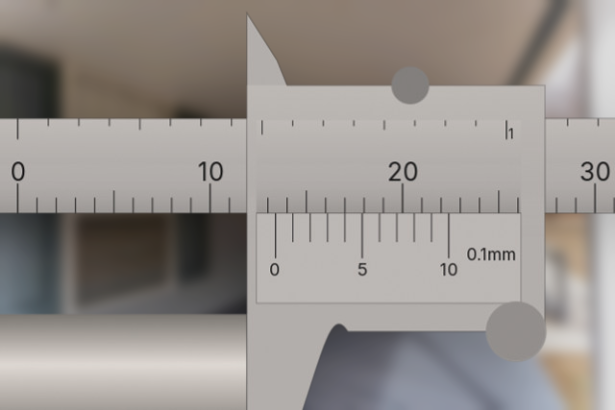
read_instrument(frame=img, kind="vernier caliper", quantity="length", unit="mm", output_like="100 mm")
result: 13.4 mm
